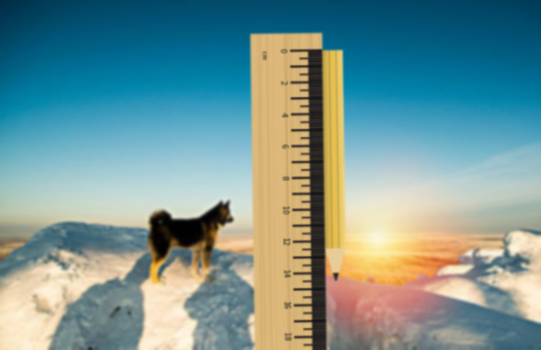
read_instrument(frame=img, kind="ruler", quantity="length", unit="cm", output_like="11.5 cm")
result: 14.5 cm
